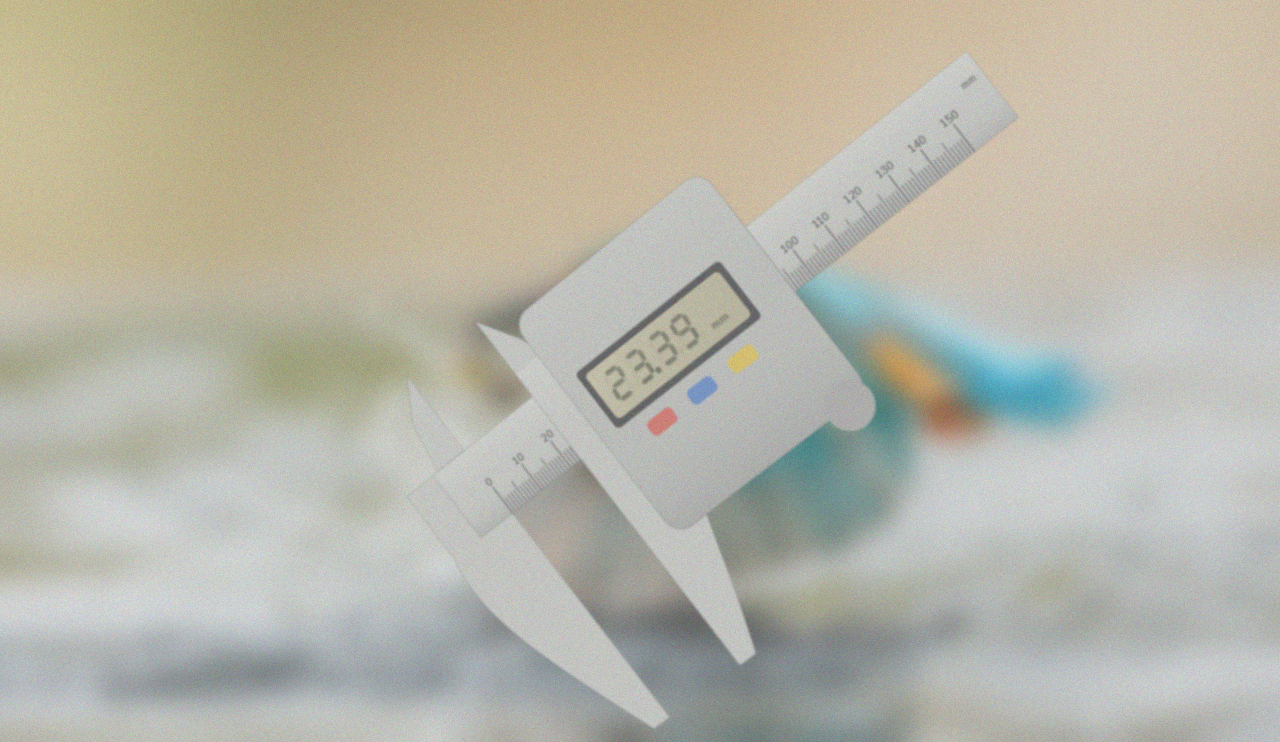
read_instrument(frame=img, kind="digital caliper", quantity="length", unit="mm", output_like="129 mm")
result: 23.39 mm
